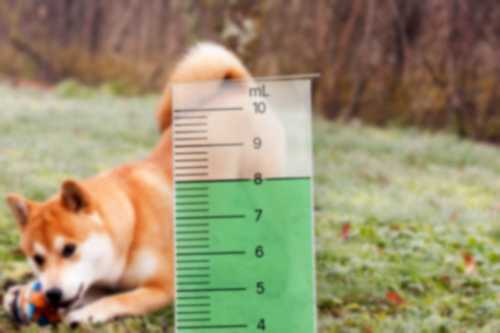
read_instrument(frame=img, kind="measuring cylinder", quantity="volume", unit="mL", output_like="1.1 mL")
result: 8 mL
